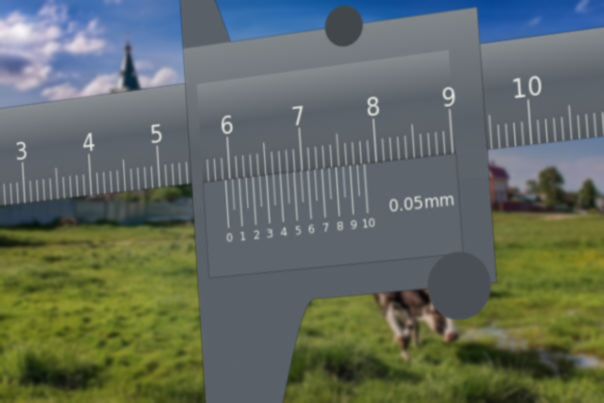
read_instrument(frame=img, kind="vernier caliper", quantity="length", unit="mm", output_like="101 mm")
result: 59.4 mm
